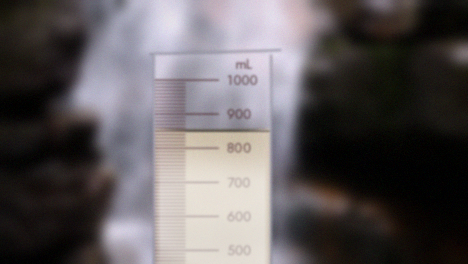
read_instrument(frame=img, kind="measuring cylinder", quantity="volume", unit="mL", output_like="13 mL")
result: 850 mL
